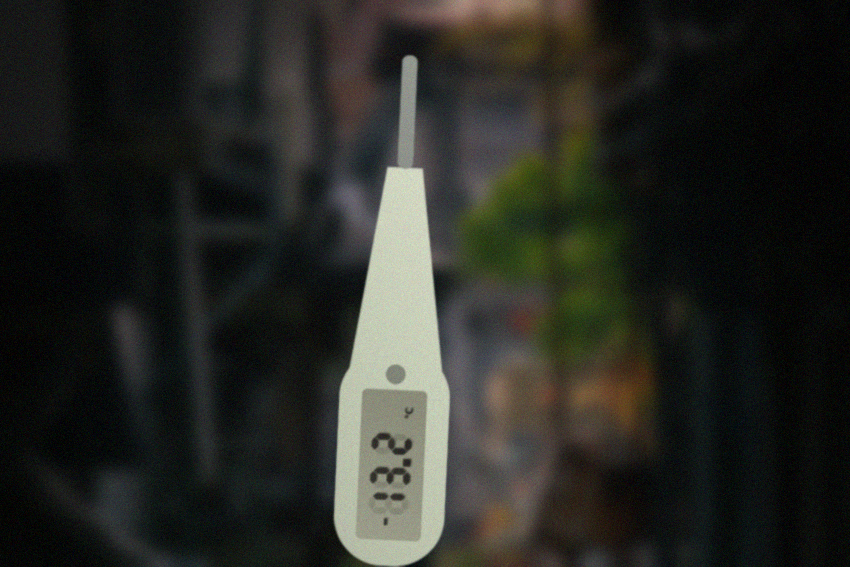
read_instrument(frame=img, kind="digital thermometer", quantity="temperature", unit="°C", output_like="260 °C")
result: -13.2 °C
